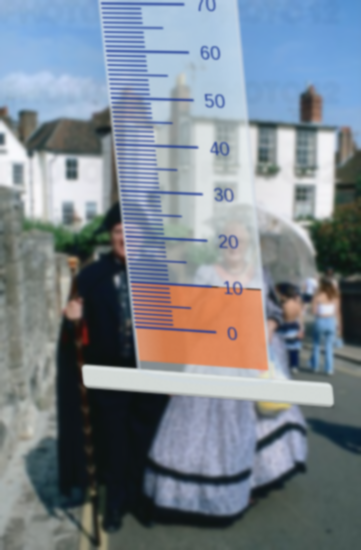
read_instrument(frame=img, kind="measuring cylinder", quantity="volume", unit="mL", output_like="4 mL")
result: 10 mL
